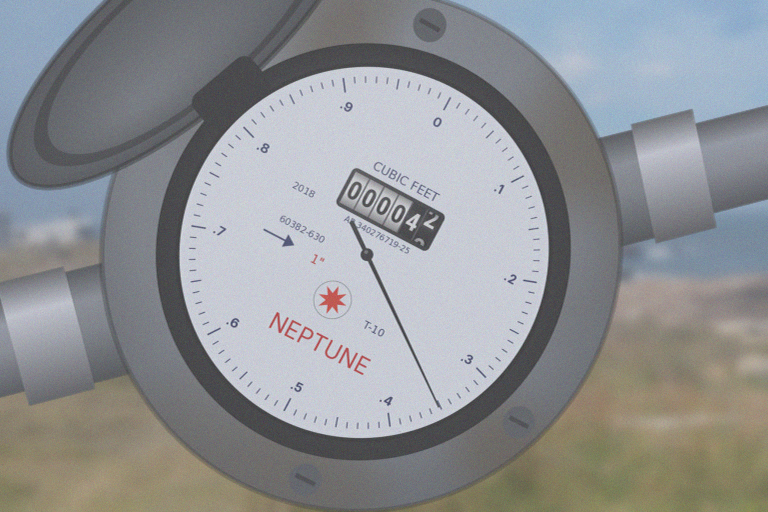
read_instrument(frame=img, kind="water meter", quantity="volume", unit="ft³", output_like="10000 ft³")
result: 42.35 ft³
